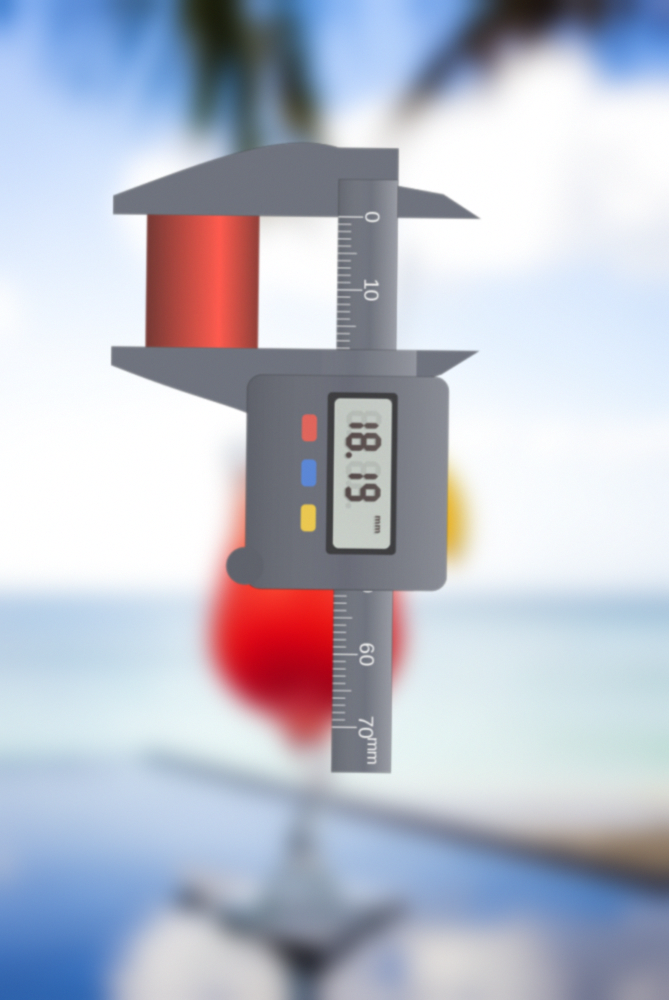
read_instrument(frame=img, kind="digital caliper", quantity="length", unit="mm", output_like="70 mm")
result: 18.19 mm
